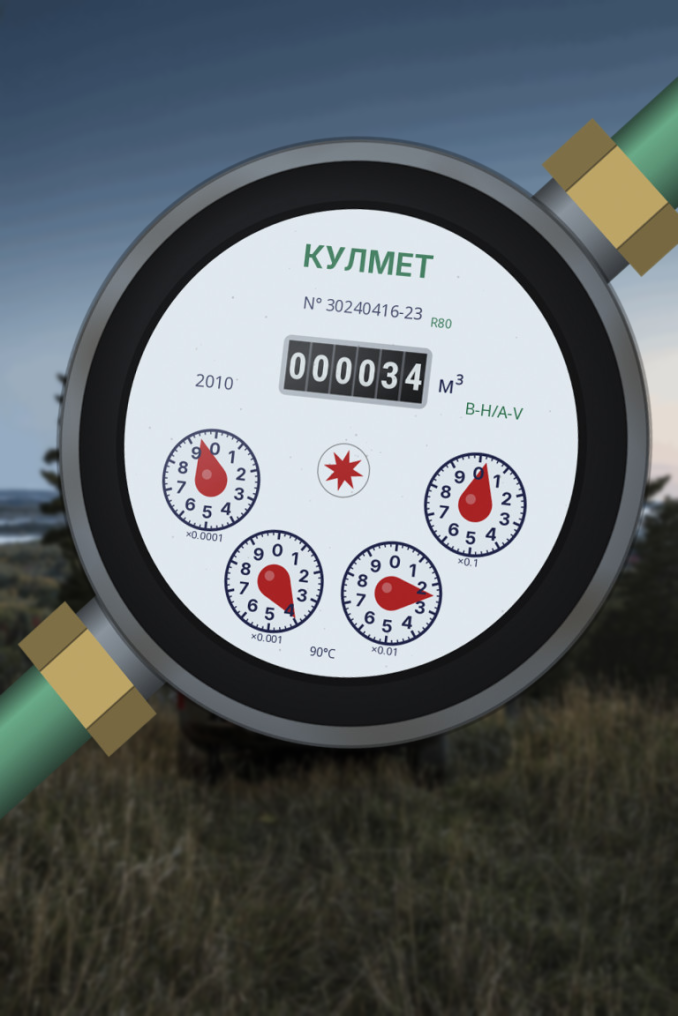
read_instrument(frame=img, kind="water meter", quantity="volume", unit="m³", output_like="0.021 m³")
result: 34.0239 m³
